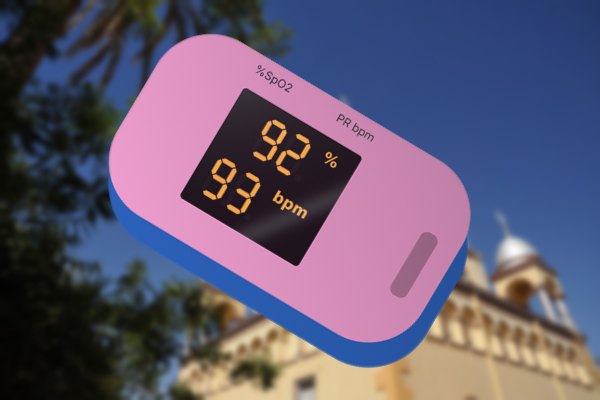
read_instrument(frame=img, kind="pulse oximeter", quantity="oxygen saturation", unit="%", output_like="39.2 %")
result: 92 %
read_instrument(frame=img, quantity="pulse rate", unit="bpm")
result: 93 bpm
